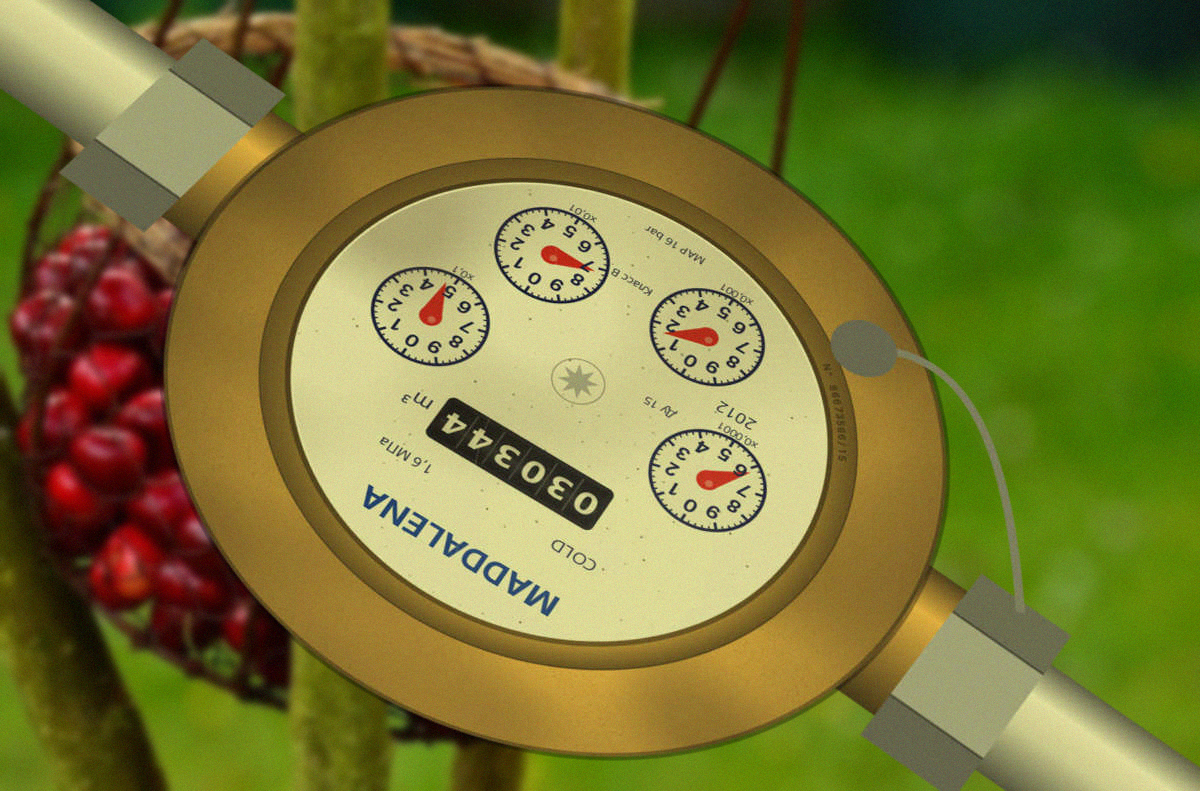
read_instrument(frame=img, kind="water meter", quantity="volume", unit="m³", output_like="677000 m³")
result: 30344.4716 m³
